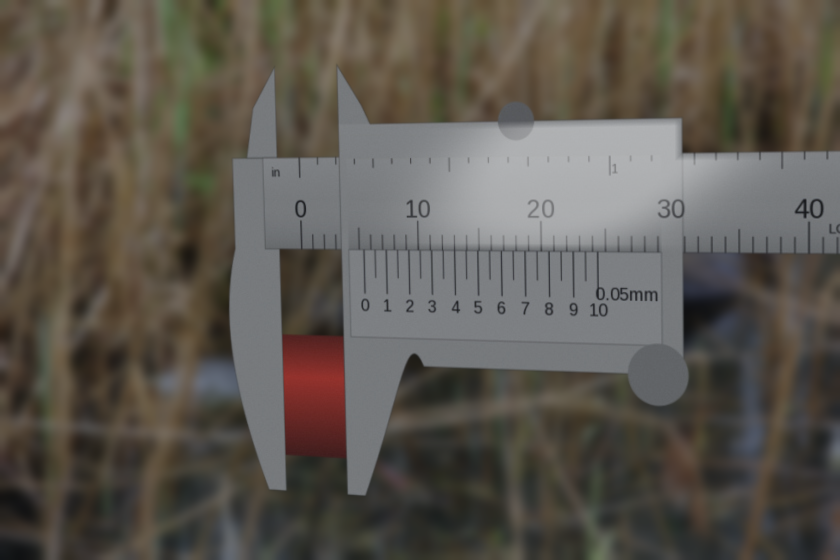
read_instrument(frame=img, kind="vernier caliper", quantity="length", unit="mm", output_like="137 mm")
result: 5.4 mm
